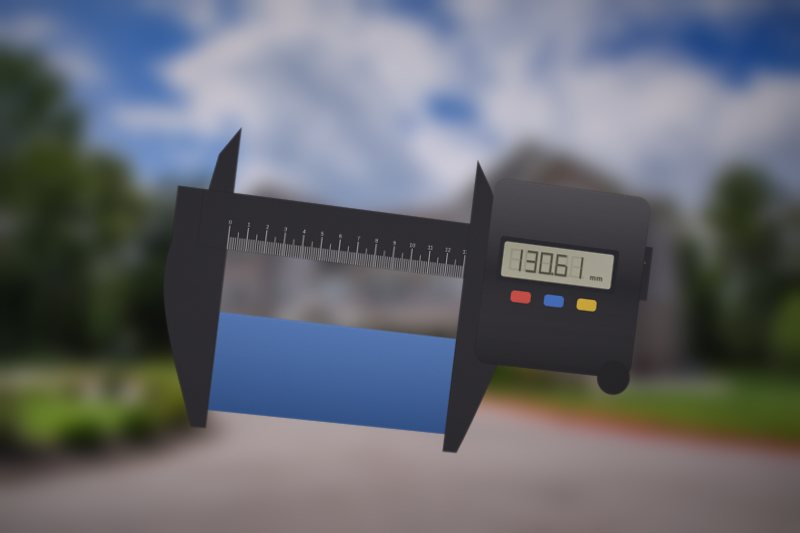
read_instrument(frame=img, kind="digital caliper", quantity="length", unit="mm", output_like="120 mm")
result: 130.61 mm
